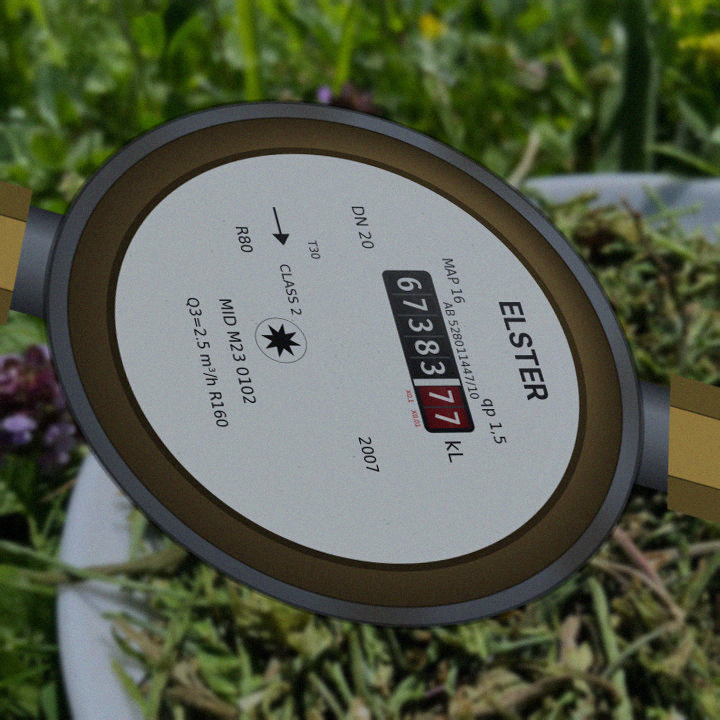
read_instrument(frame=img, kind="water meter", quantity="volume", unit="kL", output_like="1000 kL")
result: 67383.77 kL
